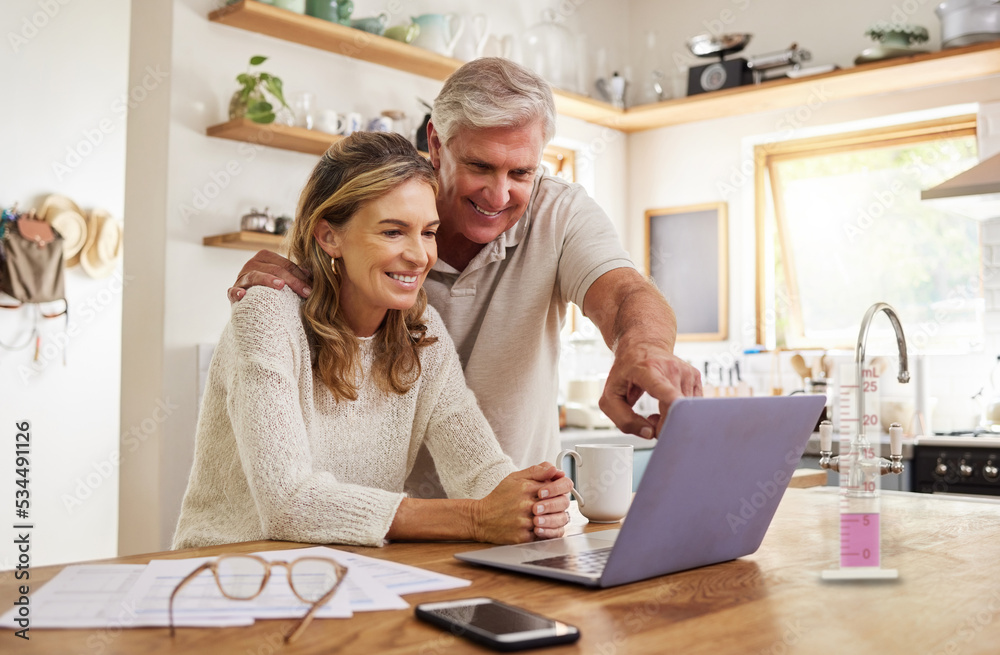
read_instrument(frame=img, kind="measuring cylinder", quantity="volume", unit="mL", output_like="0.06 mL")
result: 6 mL
